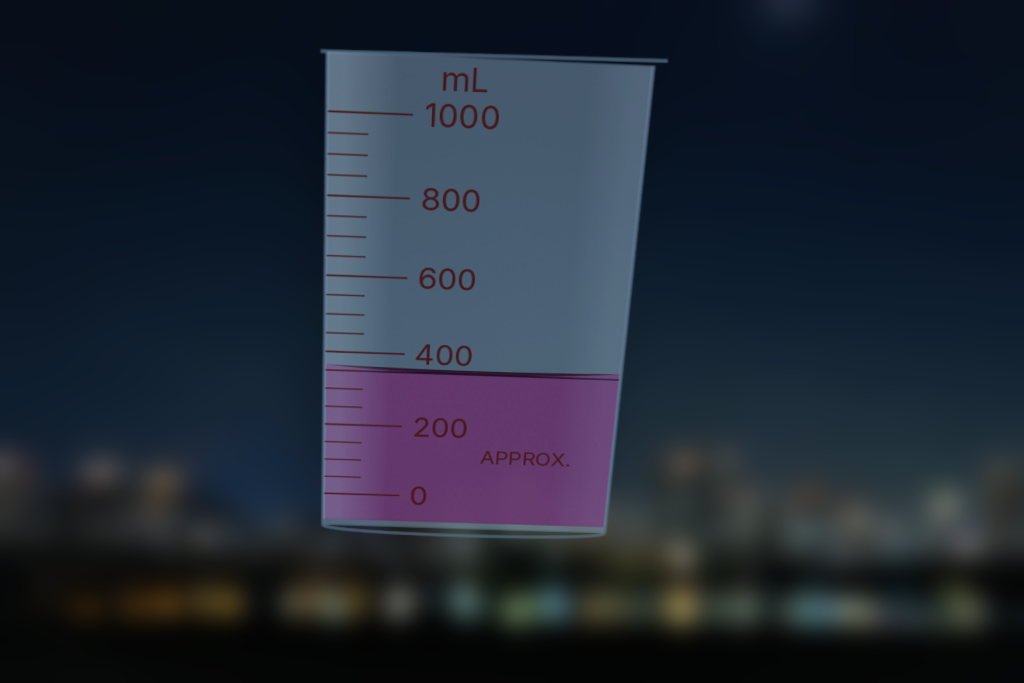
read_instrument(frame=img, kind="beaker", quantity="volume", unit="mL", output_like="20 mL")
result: 350 mL
